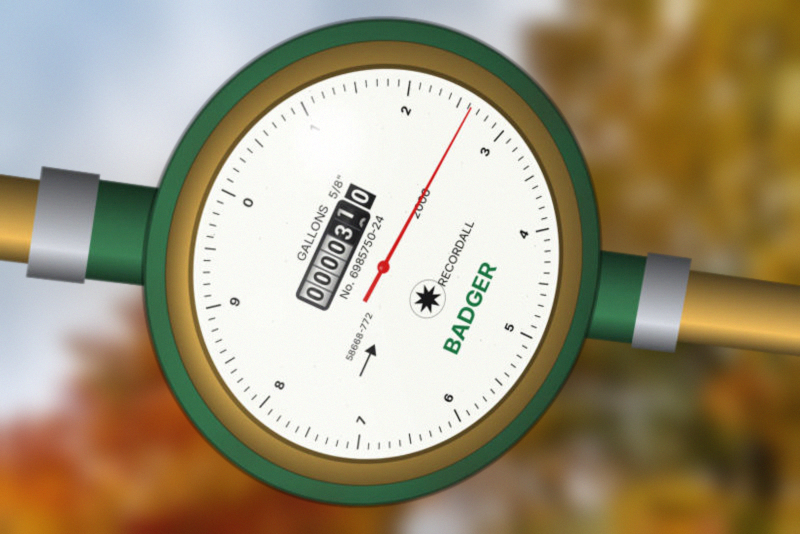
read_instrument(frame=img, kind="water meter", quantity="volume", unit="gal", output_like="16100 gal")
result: 312.6 gal
